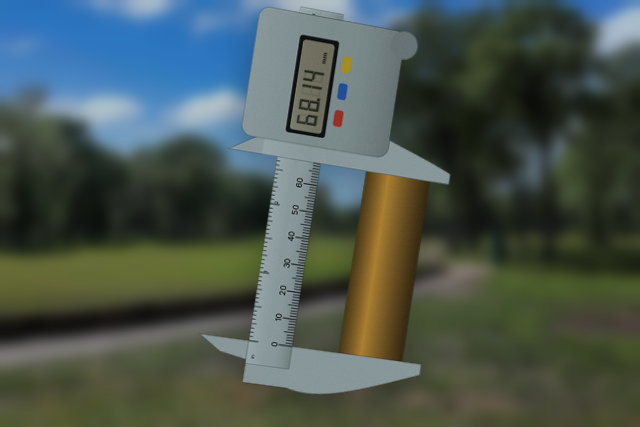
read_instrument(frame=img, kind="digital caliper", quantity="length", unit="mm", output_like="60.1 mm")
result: 68.14 mm
